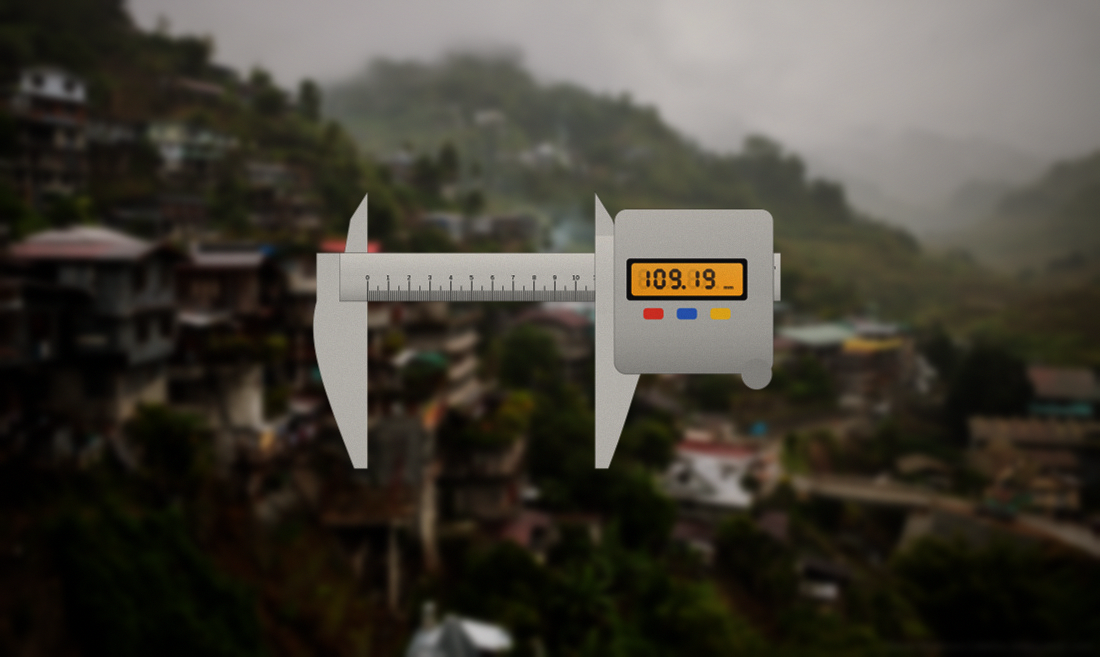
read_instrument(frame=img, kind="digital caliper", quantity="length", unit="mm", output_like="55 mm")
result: 109.19 mm
